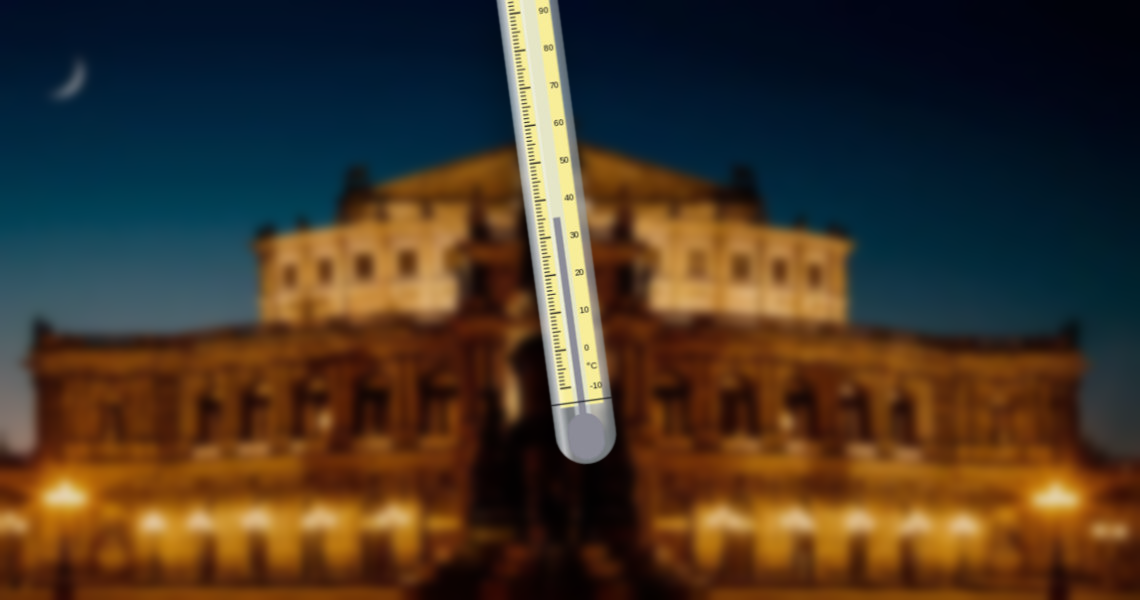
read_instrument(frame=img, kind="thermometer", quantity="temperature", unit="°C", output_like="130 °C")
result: 35 °C
